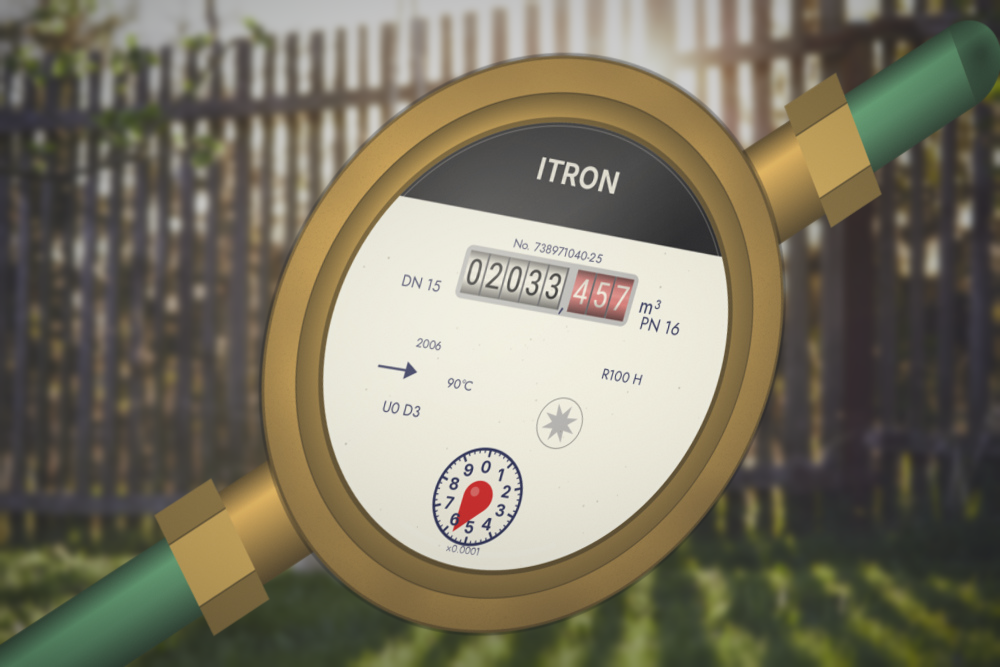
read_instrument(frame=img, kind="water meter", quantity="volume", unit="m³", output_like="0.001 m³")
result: 2033.4575 m³
